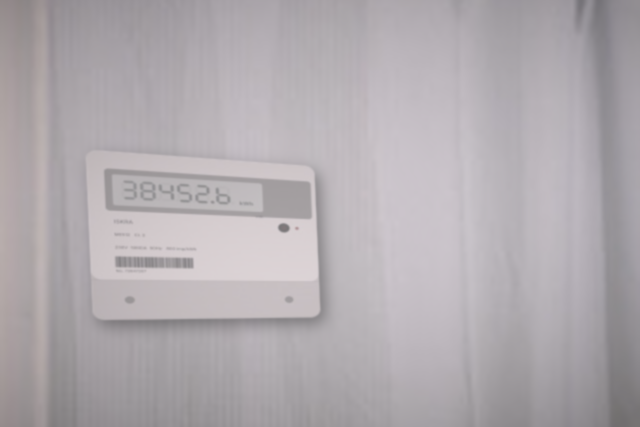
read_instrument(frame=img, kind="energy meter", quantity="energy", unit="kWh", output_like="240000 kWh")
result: 38452.6 kWh
